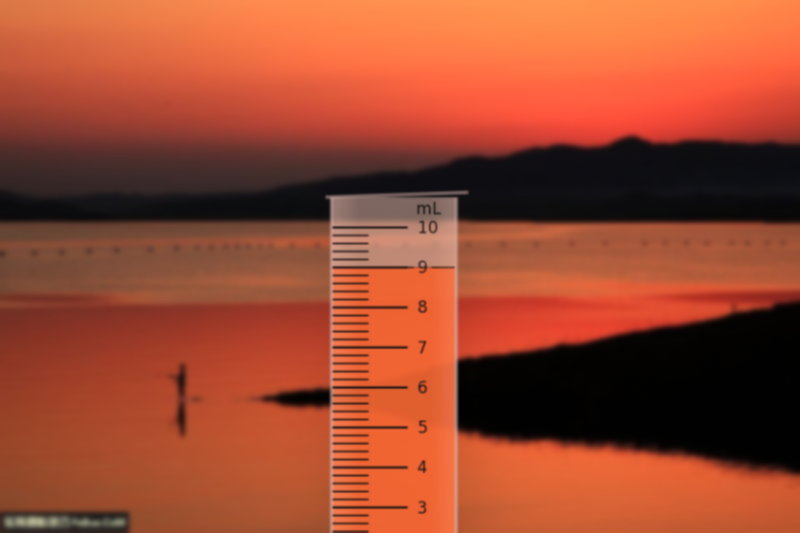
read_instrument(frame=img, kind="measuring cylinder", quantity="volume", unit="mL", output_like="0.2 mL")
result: 9 mL
